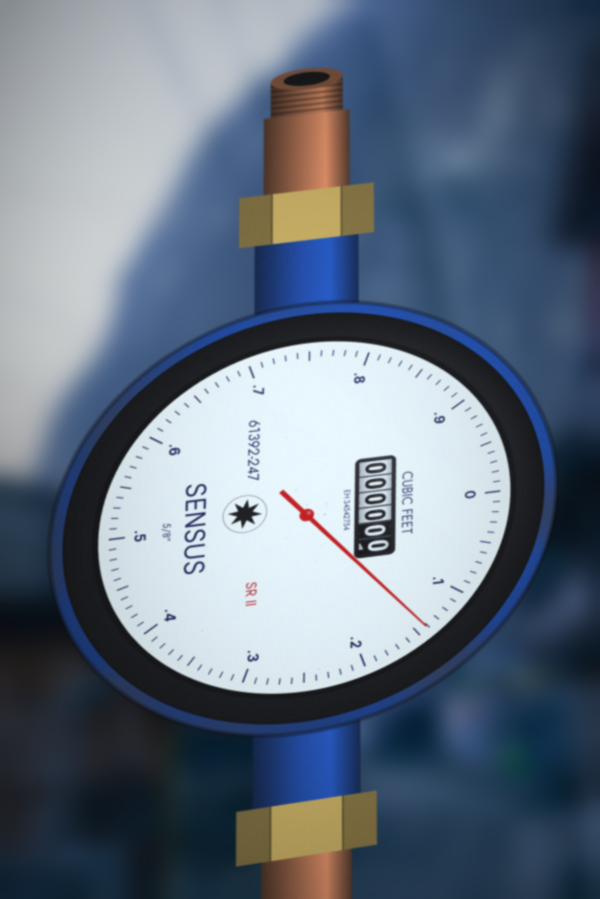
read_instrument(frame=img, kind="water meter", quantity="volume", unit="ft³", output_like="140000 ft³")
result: 0.14 ft³
